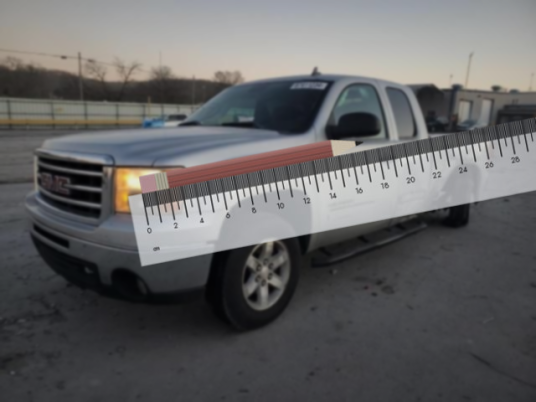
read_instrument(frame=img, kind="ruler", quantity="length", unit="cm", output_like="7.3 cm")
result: 17 cm
